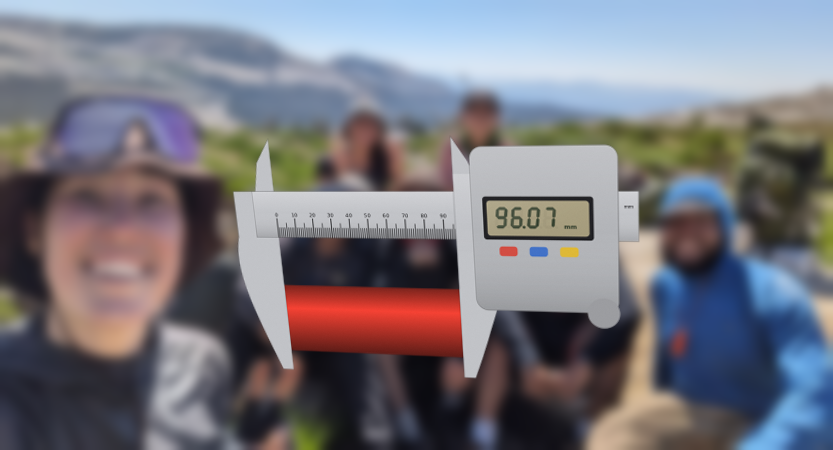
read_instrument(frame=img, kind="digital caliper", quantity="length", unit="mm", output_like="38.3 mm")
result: 96.07 mm
